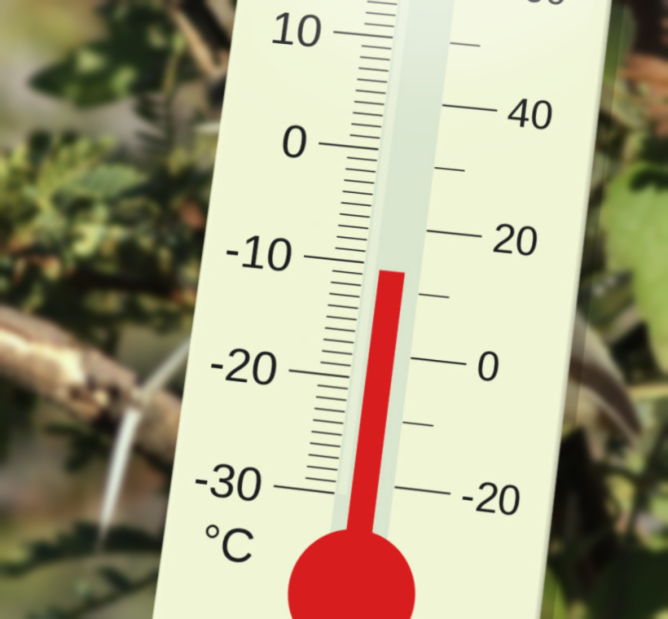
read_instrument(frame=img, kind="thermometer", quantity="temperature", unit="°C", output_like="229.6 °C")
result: -10.5 °C
